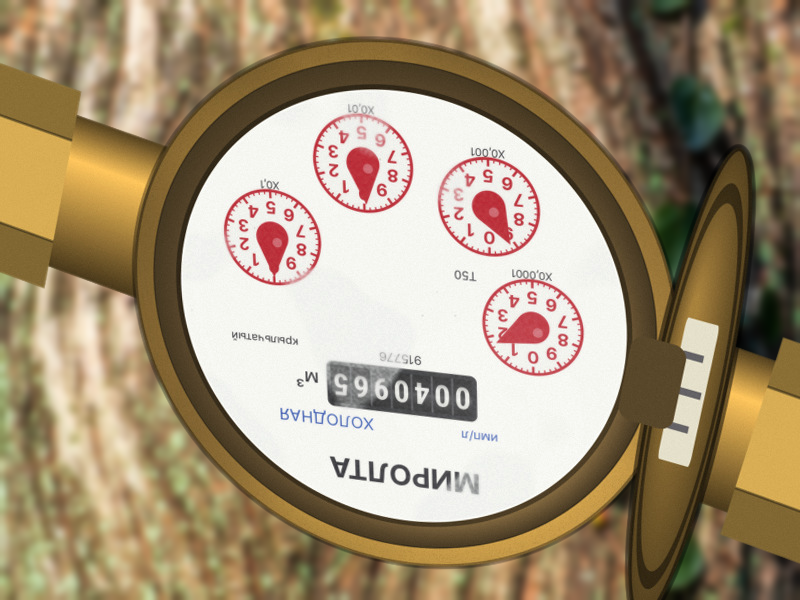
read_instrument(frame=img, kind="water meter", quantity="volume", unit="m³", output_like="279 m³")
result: 40964.9991 m³
